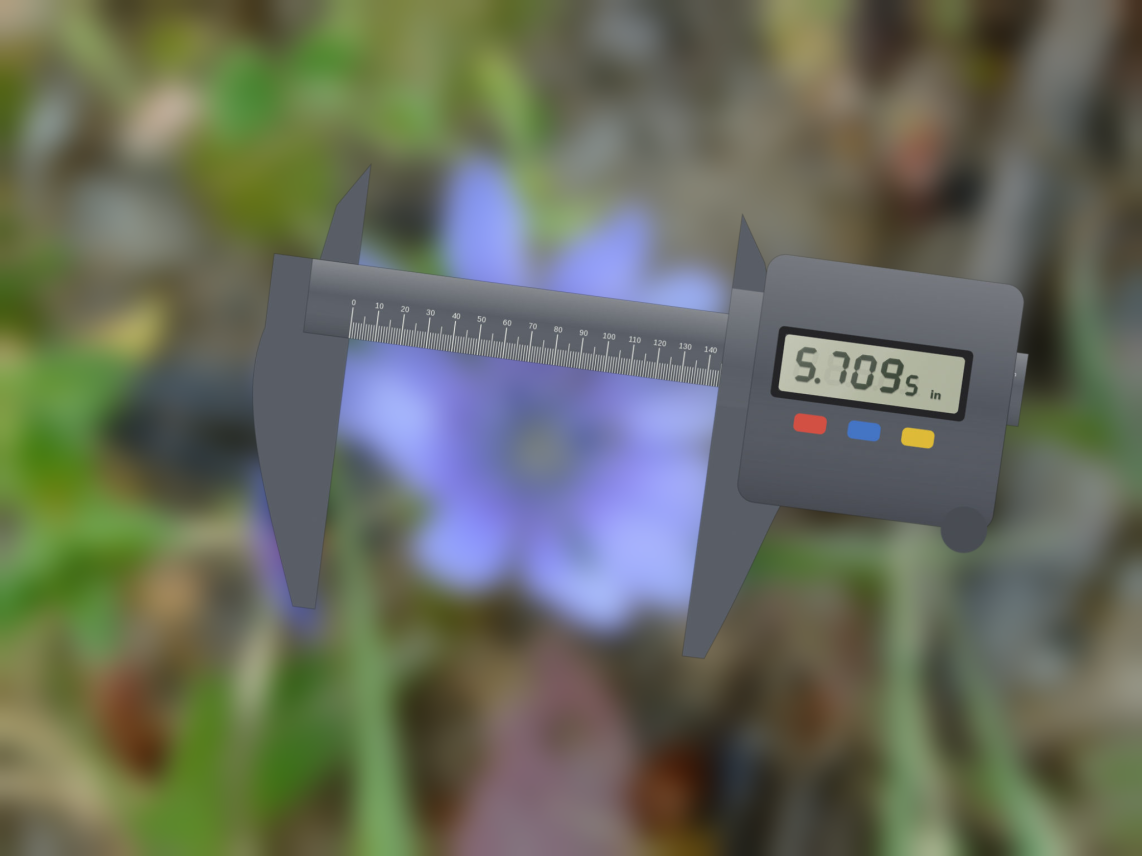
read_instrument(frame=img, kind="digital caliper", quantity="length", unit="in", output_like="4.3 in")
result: 5.7095 in
